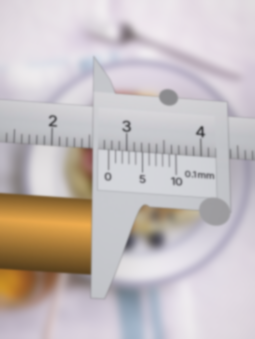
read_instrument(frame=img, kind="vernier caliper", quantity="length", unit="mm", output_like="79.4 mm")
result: 27.6 mm
